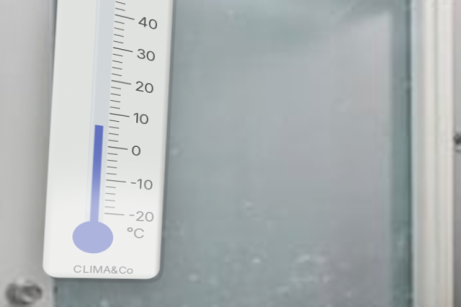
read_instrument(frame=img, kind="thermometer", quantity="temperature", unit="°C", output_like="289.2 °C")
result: 6 °C
